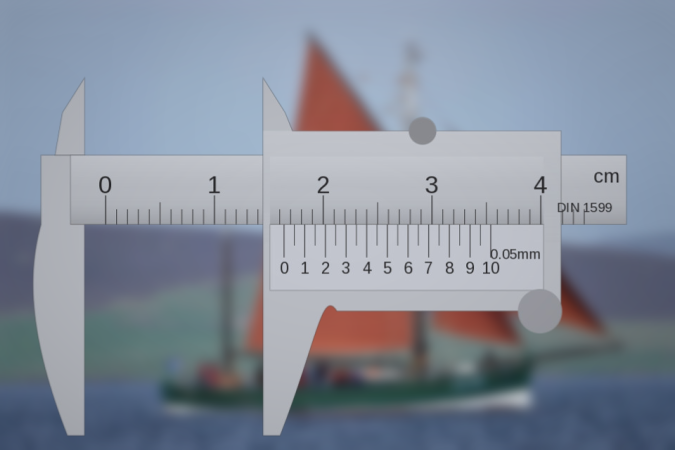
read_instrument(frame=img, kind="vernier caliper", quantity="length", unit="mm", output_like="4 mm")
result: 16.4 mm
